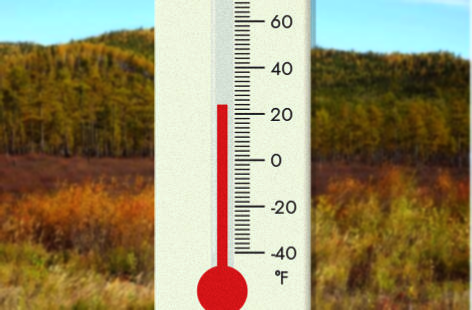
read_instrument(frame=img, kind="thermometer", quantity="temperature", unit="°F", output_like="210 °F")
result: 24 °F
